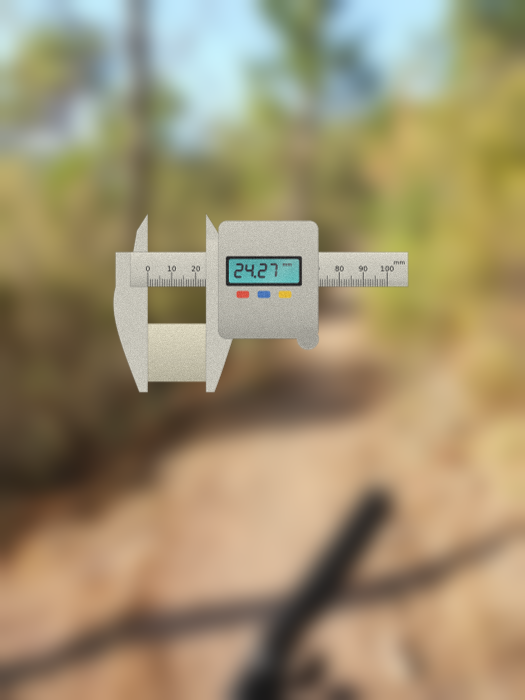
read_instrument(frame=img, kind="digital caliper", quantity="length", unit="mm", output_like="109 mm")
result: 24.27 mm
